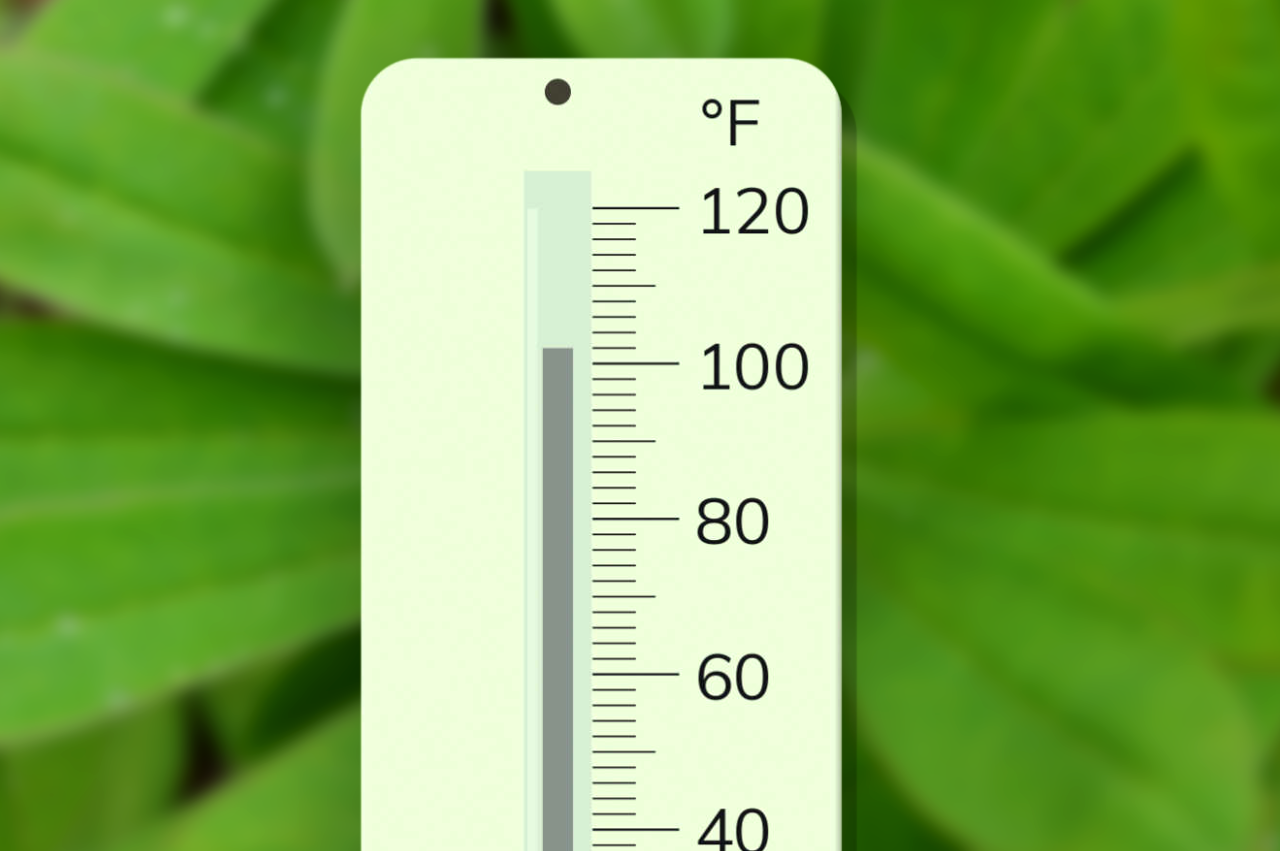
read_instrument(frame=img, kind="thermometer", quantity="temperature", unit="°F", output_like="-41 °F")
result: 102 °F
